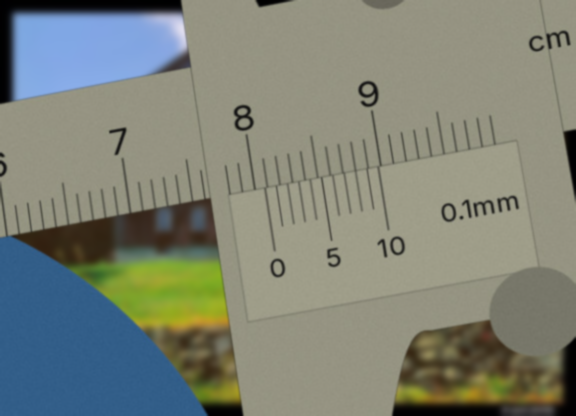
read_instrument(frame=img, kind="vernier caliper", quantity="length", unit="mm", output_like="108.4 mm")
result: 80.8 mm
